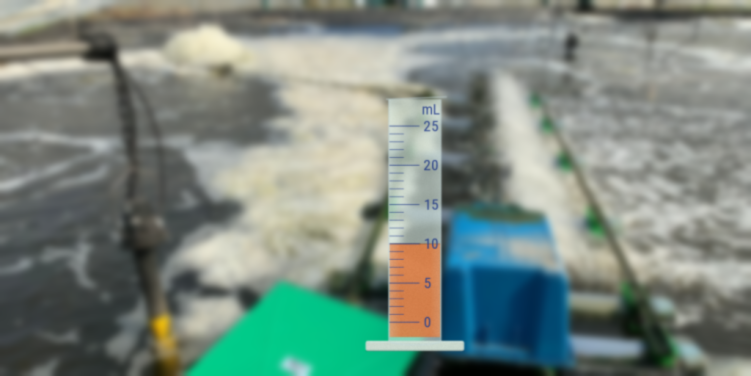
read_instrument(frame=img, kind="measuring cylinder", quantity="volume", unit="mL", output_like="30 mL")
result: 10 mL
